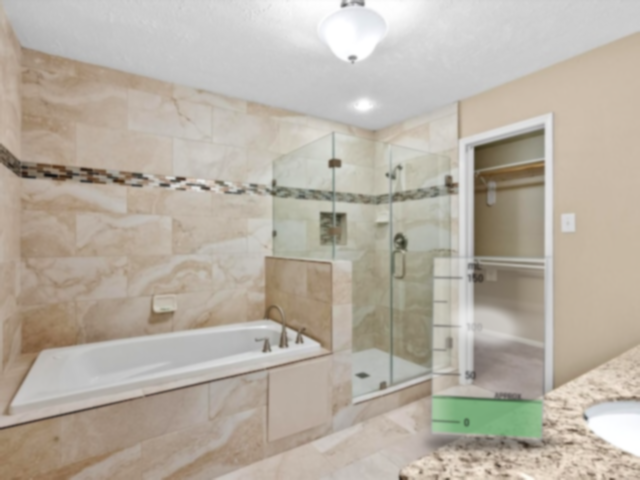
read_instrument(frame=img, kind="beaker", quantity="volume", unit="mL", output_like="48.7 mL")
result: 25 mL
